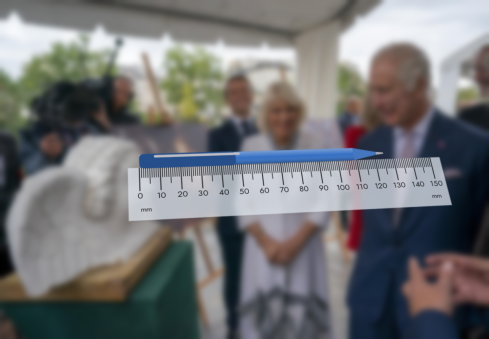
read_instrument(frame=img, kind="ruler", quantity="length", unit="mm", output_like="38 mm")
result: 125 mm
